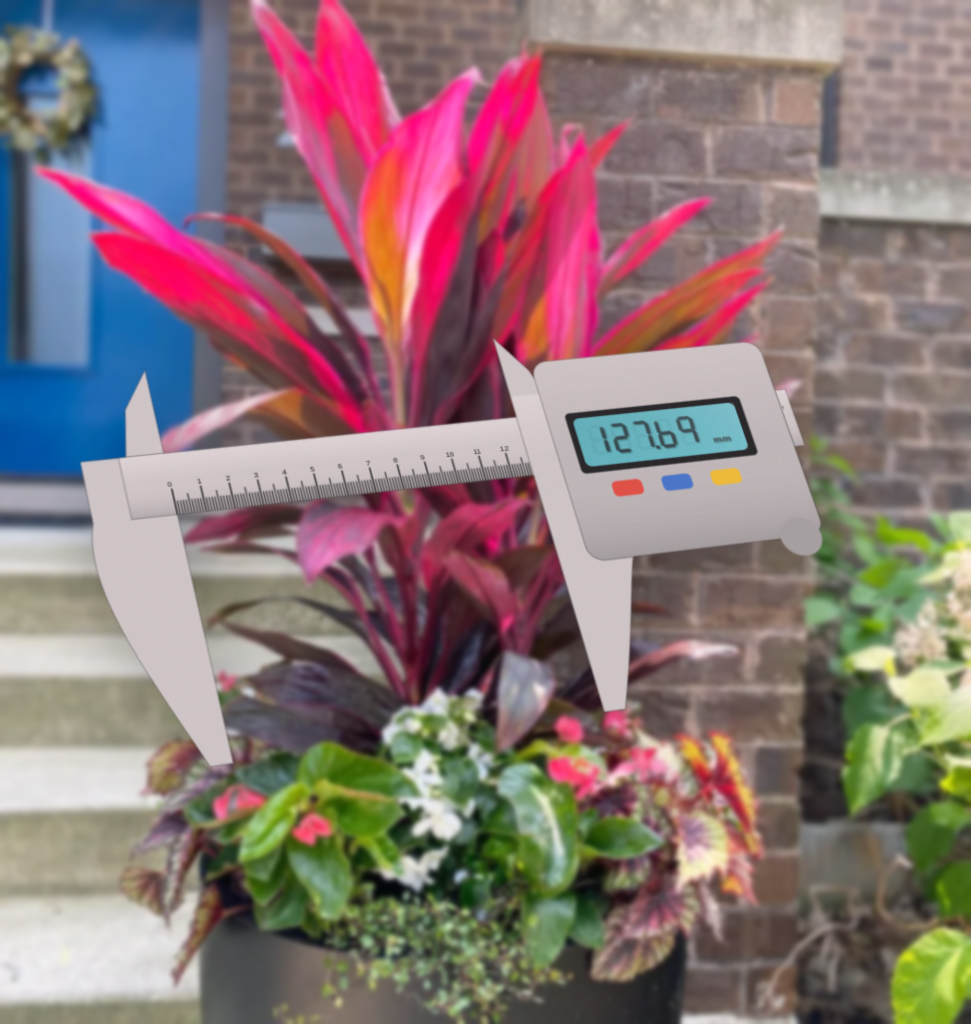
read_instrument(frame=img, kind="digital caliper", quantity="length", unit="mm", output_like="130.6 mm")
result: 127.69 mm
